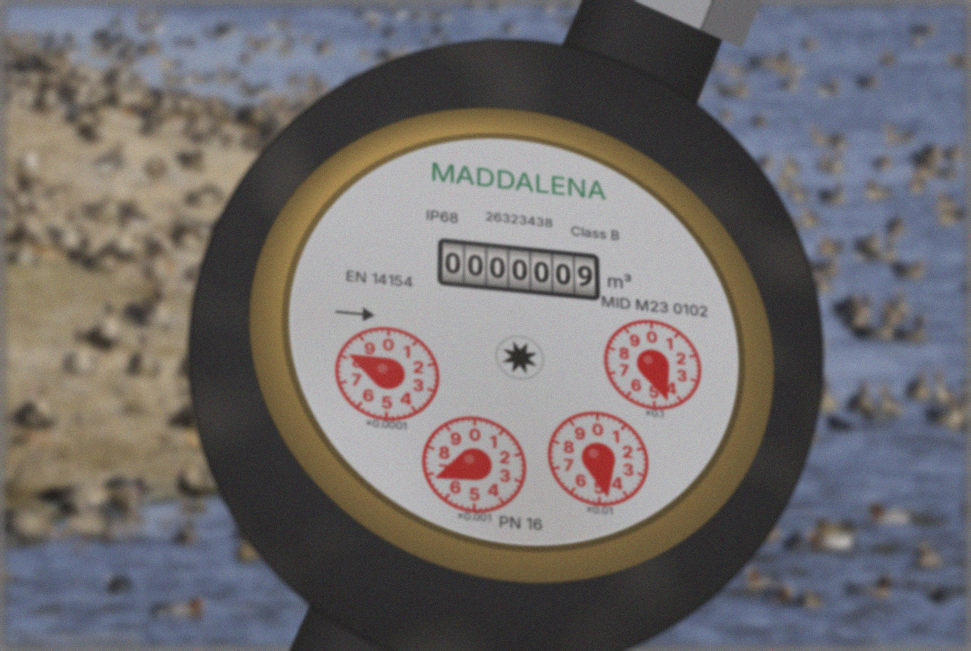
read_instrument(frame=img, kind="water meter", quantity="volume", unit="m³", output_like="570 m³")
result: 9.4468 m³
